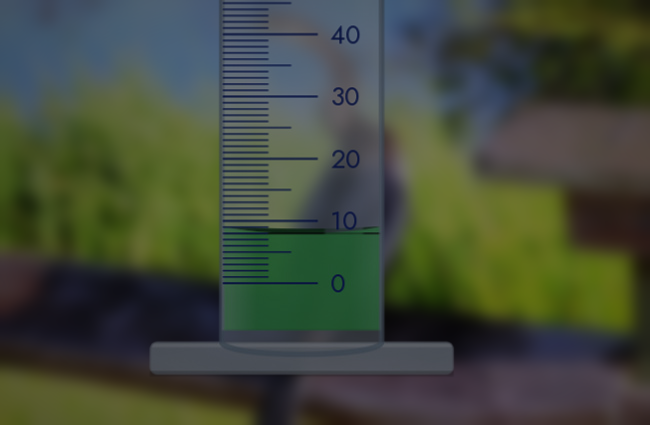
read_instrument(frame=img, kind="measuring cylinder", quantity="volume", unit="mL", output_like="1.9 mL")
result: 8 mL
